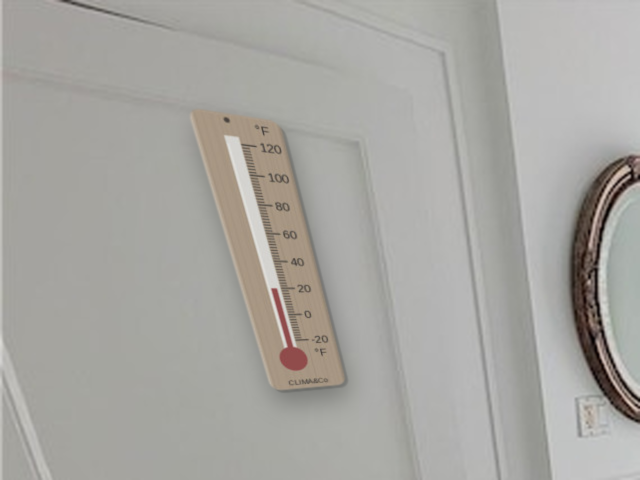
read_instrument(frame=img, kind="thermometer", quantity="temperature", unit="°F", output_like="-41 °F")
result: 20 °F
